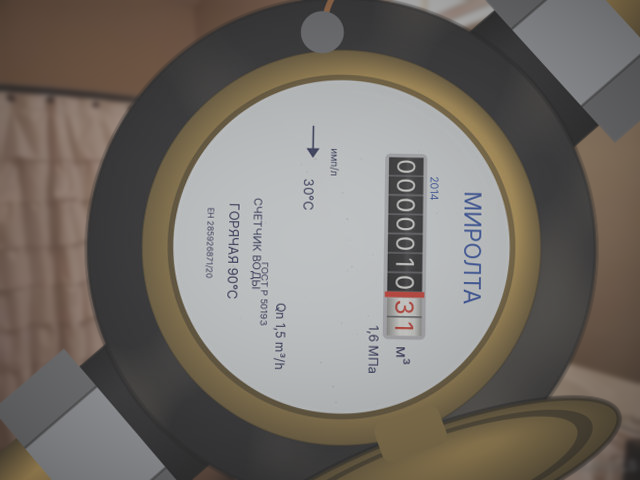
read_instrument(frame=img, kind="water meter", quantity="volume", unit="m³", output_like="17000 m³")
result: 10.31 m³
